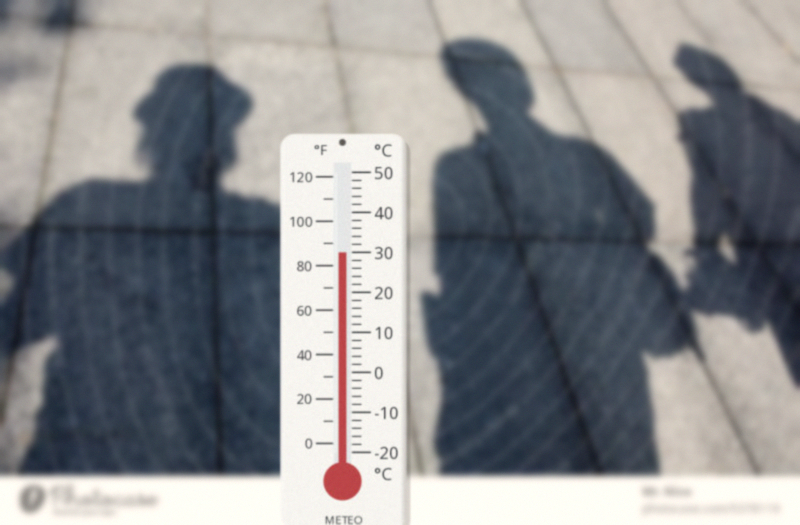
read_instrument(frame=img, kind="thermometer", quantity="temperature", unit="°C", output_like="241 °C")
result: 30 °C
